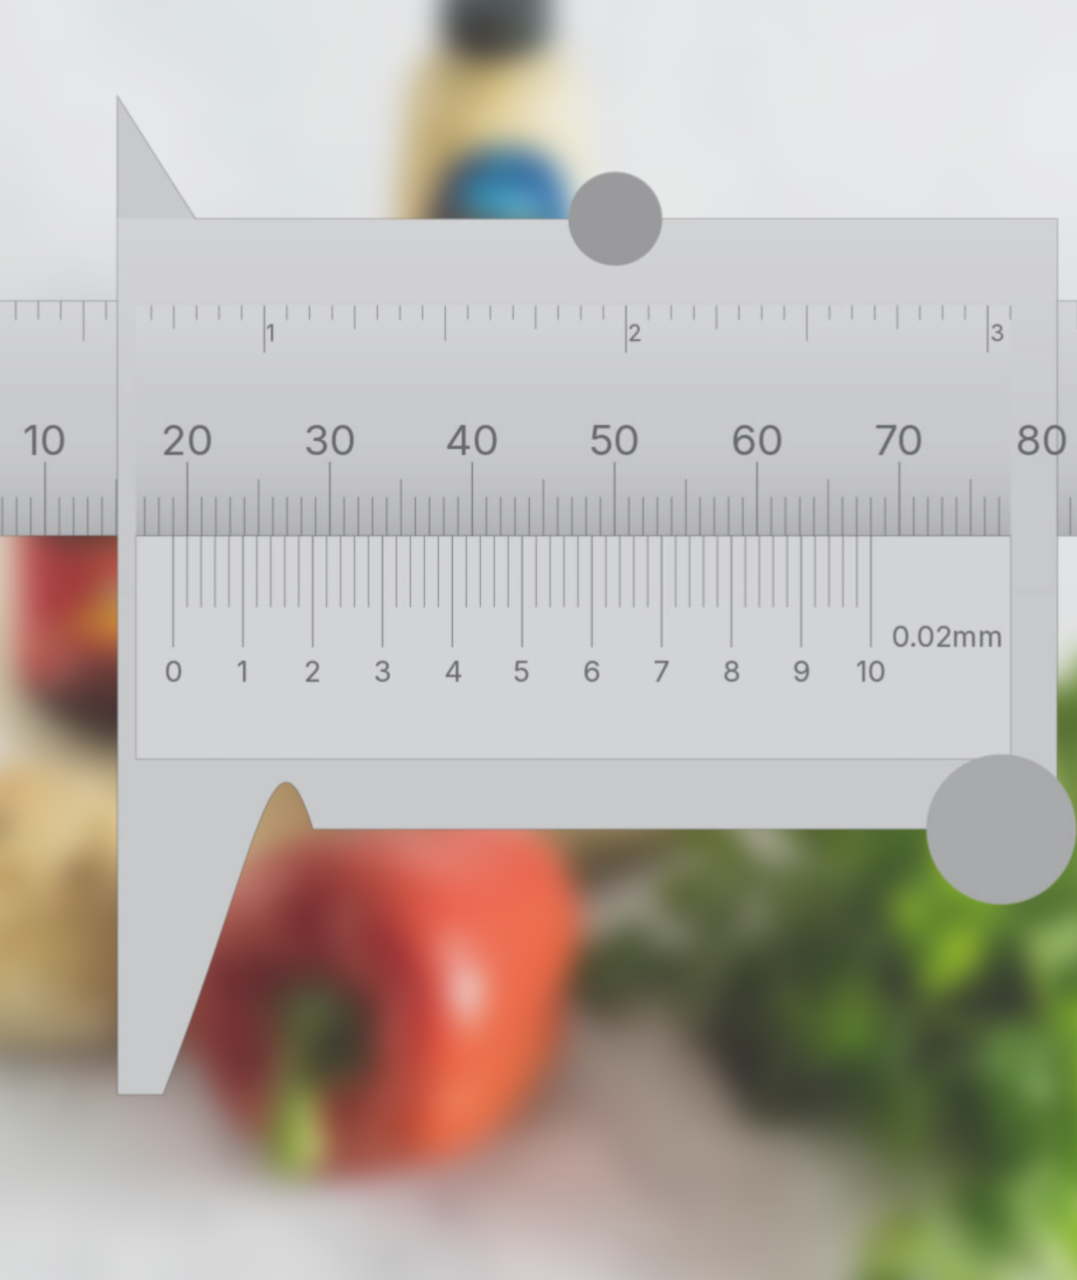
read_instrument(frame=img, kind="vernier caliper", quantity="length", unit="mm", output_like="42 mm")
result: 19.0 mm
